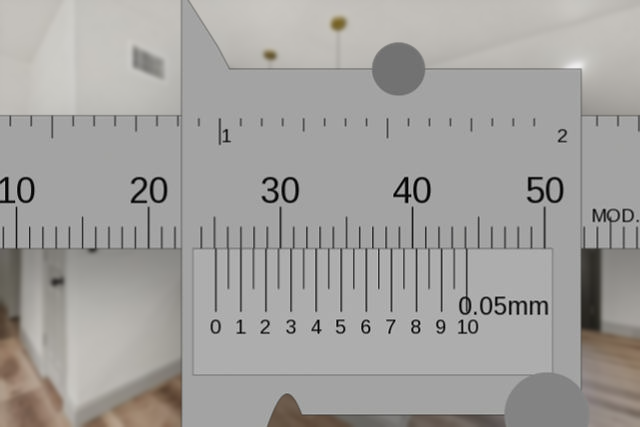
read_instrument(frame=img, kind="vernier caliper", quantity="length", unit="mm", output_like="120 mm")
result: 25.1 mm
